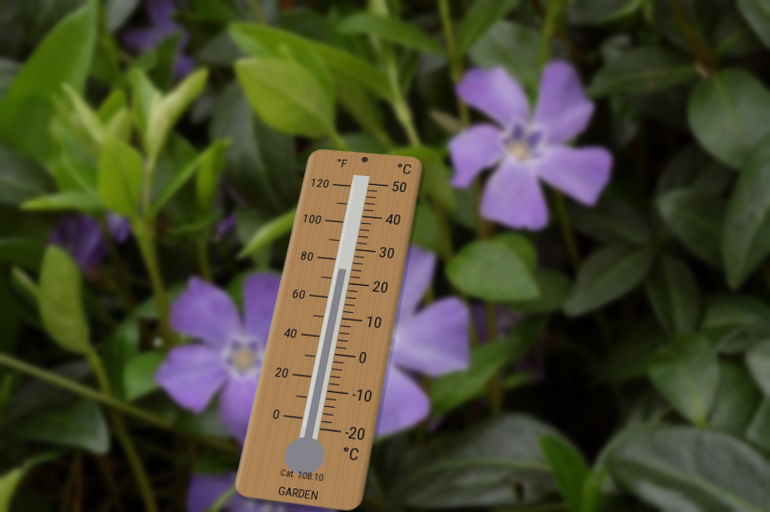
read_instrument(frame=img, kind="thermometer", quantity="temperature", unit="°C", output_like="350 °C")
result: 24 °C
